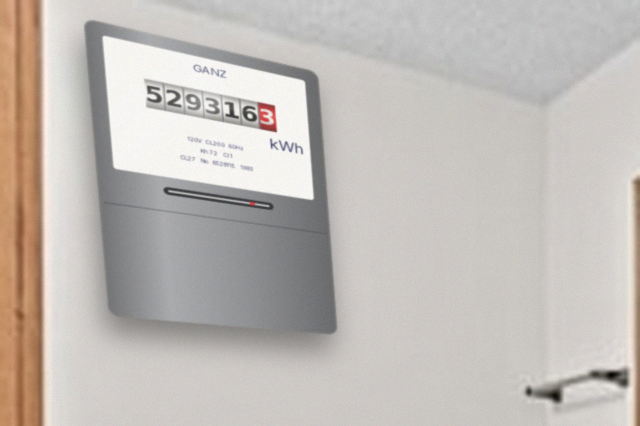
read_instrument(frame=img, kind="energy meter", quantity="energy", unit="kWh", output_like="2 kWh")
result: 529316.3 kWh
